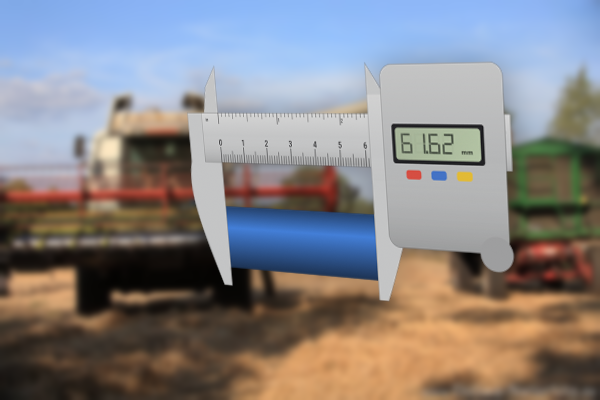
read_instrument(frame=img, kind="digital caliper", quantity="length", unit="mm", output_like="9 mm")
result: 61.62 mm
